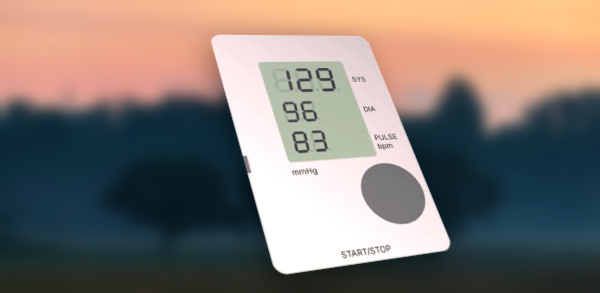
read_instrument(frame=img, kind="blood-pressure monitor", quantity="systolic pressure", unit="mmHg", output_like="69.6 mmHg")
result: 129 mmHg
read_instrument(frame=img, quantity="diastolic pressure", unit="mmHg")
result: 96 mmHg
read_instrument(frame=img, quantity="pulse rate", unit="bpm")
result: 83 bpm
